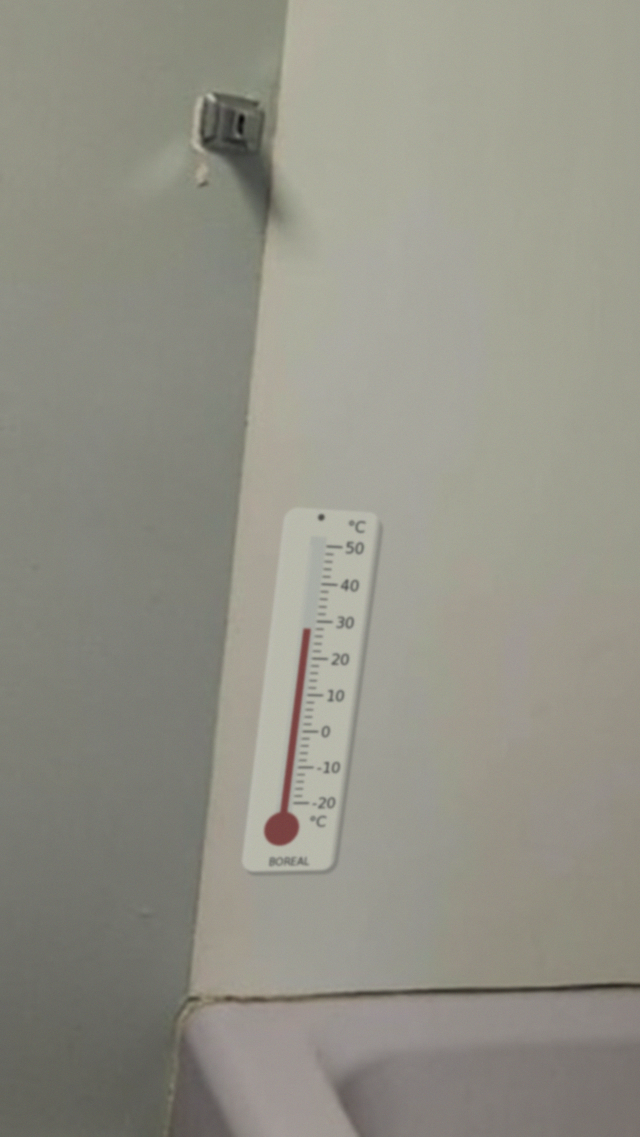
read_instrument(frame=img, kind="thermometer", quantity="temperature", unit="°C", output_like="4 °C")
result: 28 °C
